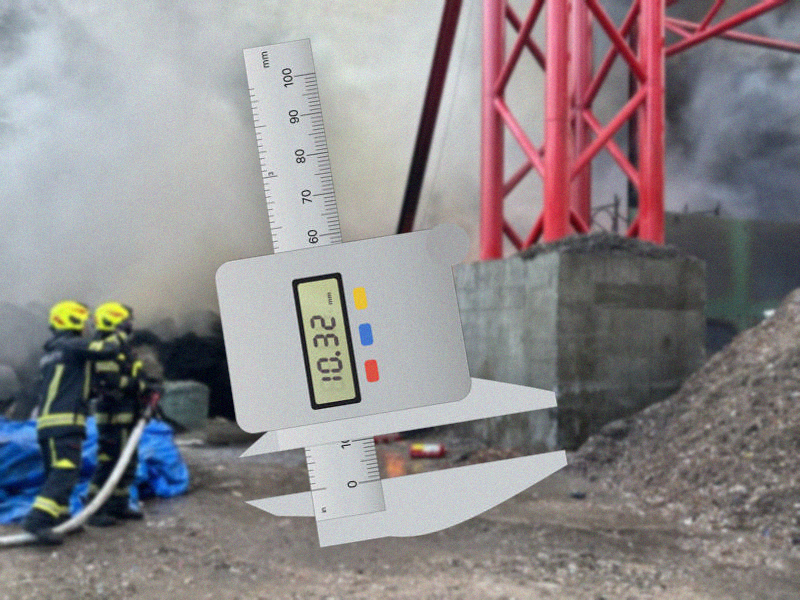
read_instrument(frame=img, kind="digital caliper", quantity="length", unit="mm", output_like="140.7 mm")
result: 10.32 mm
